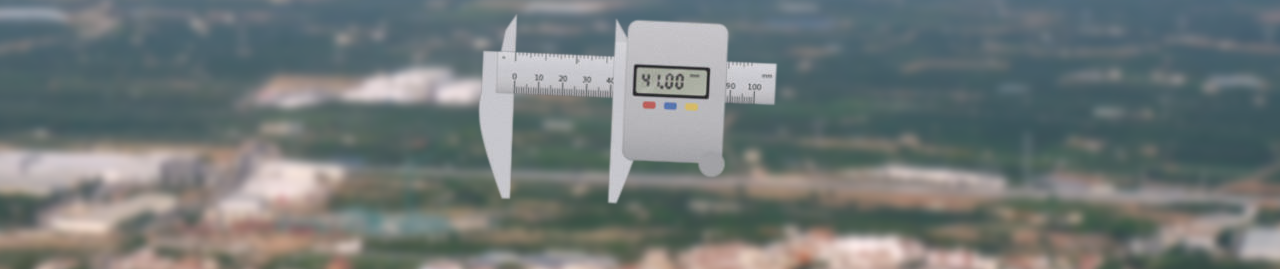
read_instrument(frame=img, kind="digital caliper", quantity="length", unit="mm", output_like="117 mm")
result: 41.00 mm
